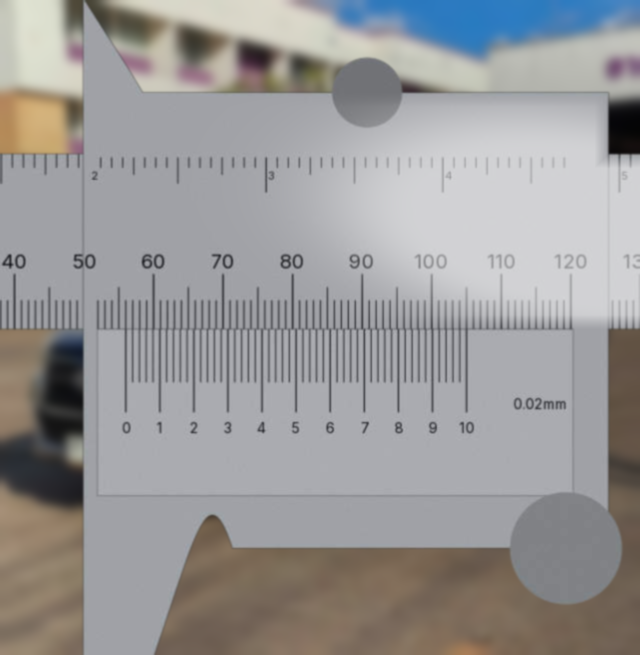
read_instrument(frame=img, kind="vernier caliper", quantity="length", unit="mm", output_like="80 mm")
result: 56.0 mm
